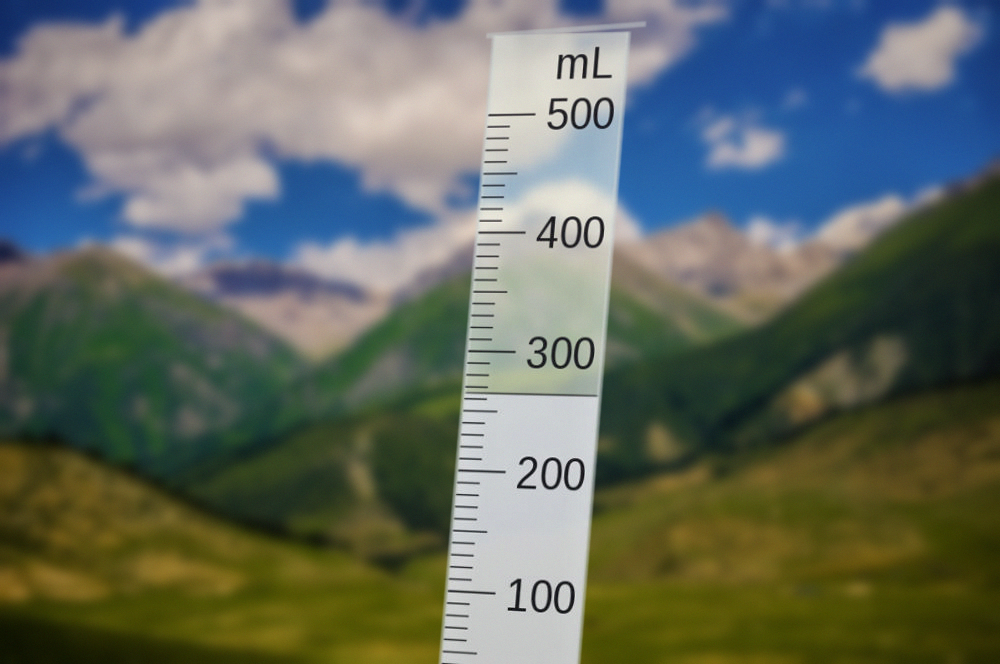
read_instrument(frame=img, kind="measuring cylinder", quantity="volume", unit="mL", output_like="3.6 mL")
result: 265 mL
